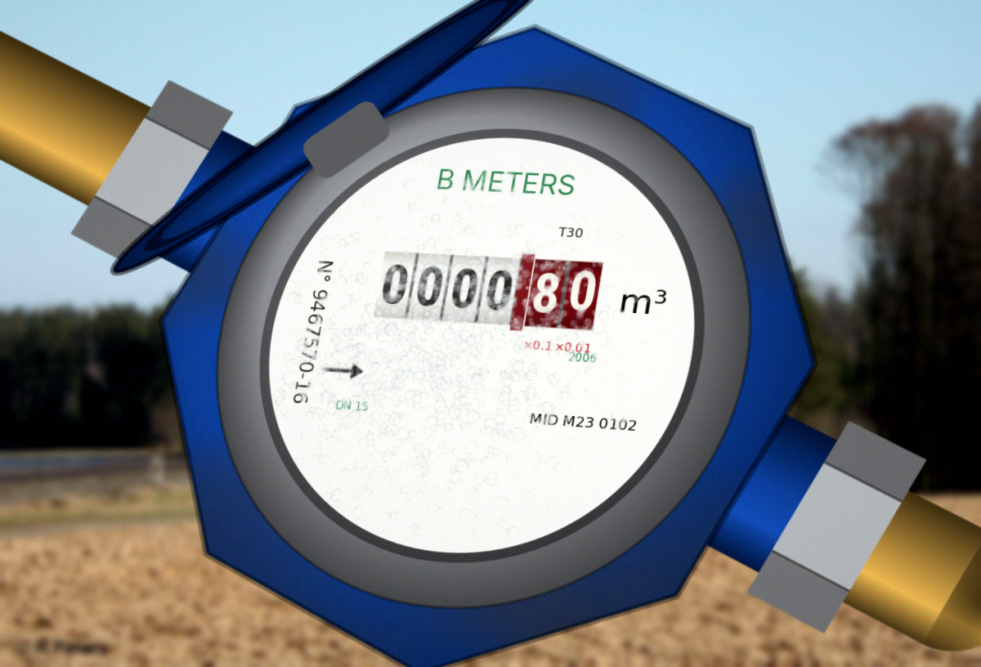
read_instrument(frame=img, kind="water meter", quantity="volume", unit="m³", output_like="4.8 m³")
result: 0.80 m³
